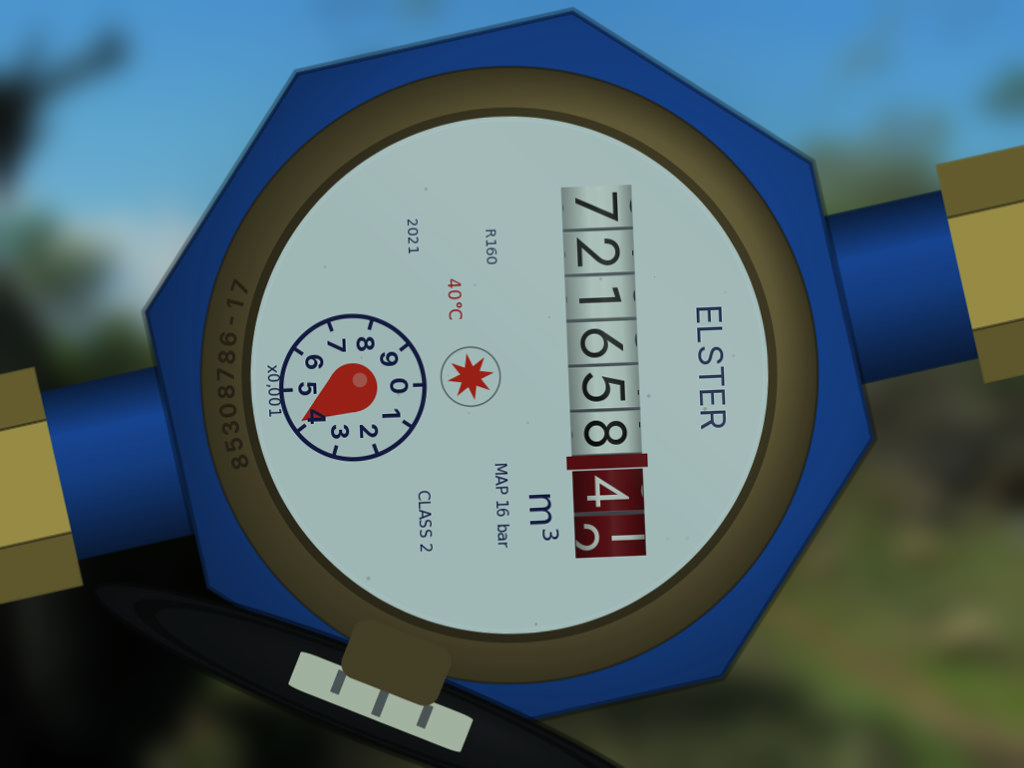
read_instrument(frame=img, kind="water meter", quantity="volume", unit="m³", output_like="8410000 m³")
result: 721658.414 m³
